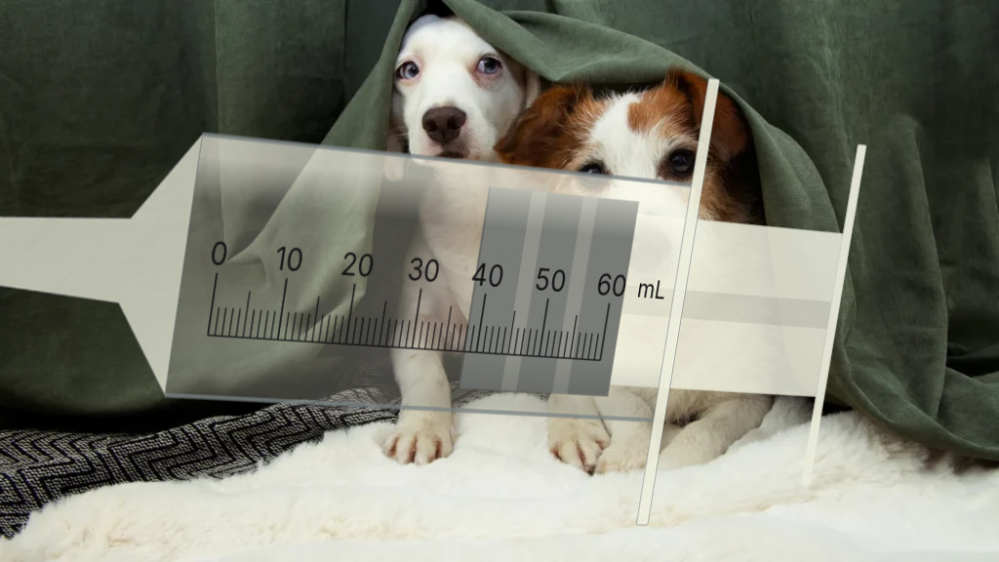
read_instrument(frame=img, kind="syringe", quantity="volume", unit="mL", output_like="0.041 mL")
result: 38 mL
